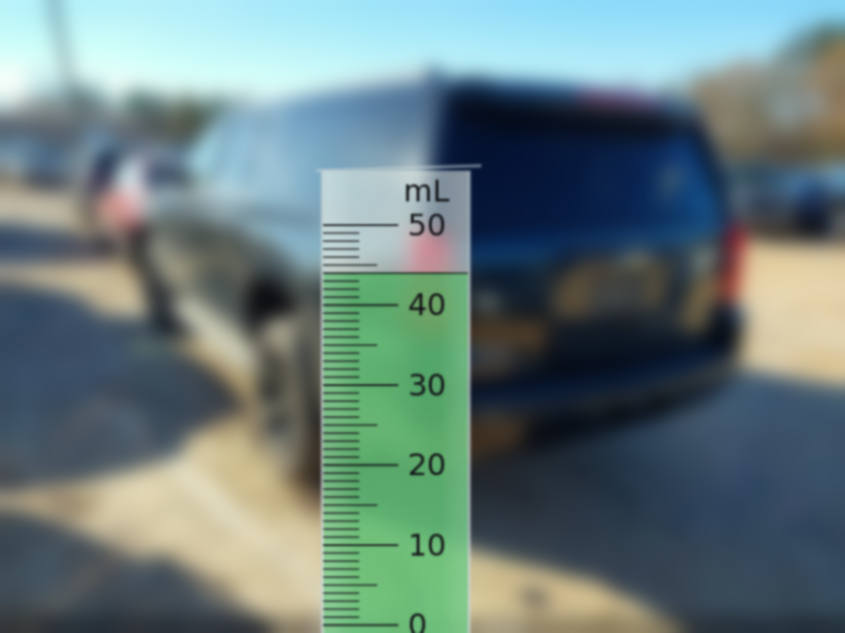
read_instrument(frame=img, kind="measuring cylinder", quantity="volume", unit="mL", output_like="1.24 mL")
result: 44 mL
